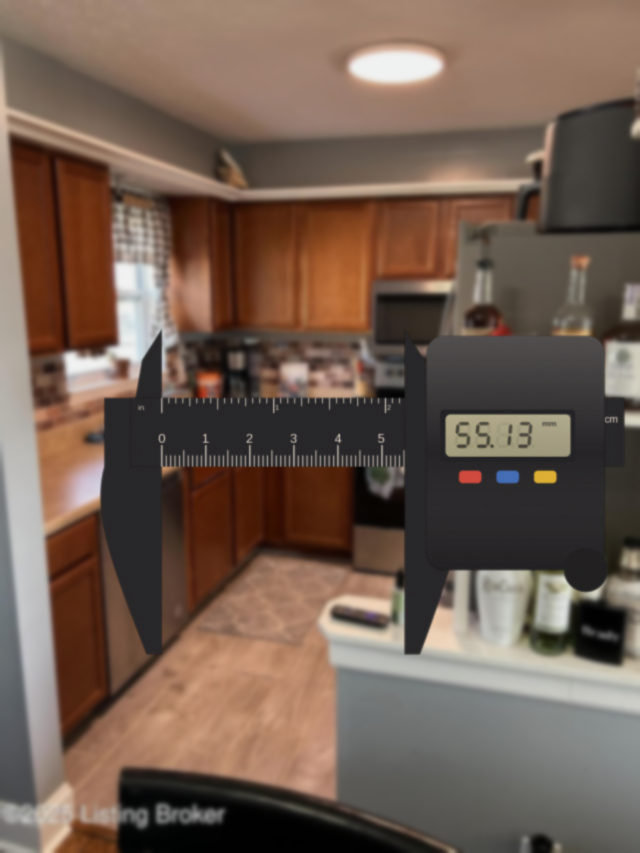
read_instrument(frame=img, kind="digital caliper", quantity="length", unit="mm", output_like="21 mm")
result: 55.13 mm
